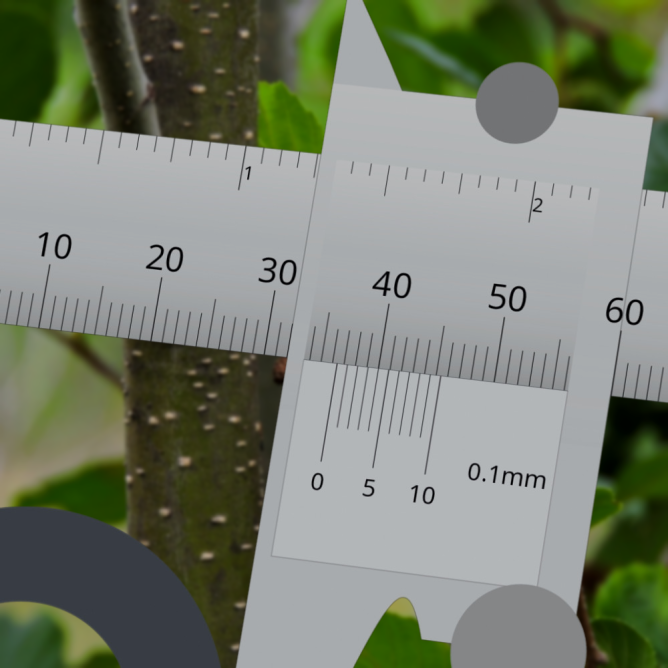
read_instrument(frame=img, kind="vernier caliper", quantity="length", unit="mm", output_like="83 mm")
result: 36.4 mm
